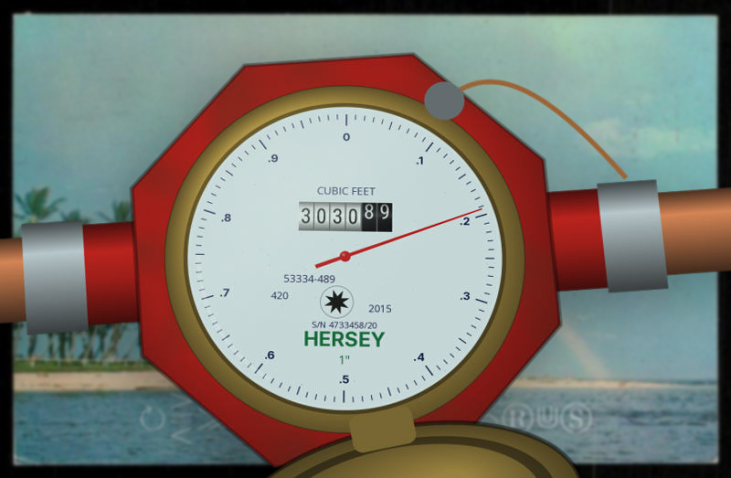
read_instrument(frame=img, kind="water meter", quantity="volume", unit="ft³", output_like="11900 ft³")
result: 303089.19 ft³
